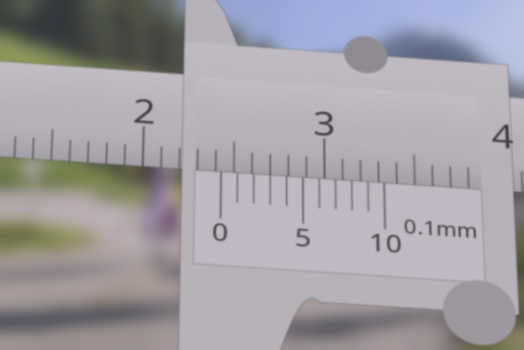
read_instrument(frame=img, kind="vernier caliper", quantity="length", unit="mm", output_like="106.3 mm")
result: 24.3 mm
